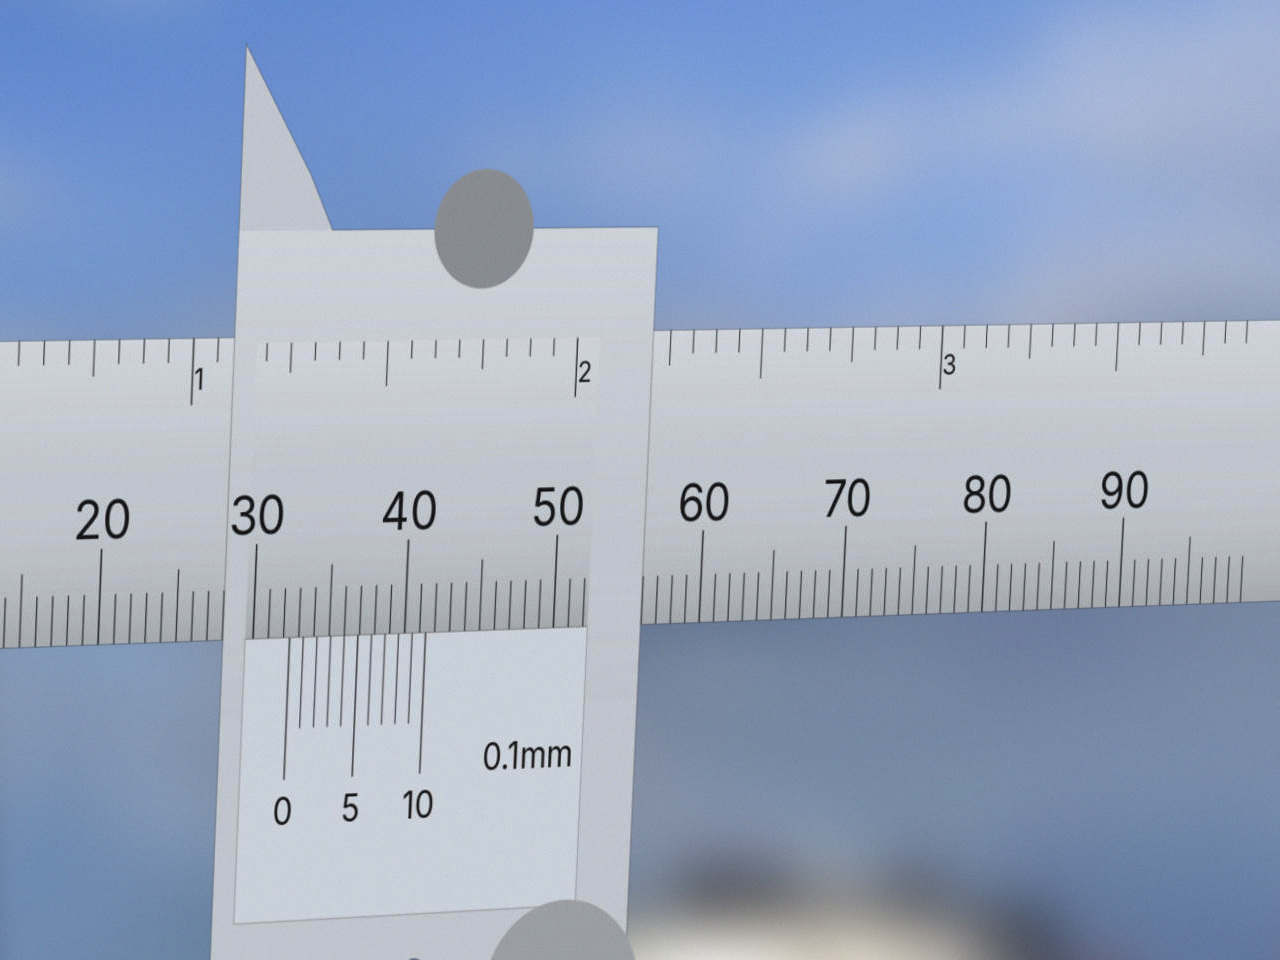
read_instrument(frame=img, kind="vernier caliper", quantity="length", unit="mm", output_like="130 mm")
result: 32.4 mm
